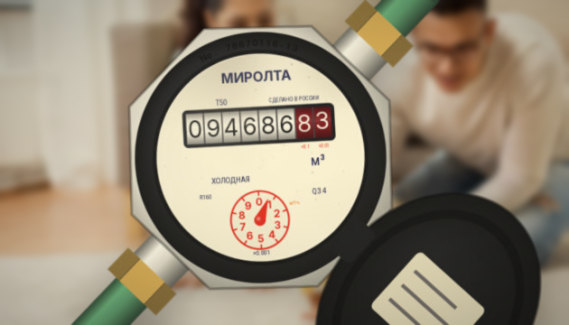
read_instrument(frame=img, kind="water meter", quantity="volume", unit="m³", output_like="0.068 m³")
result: 94686.830 m³
